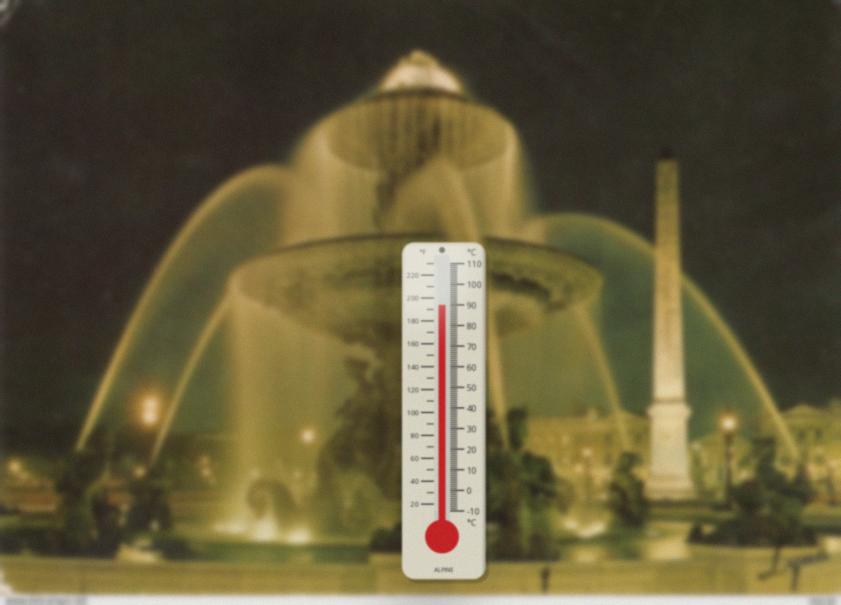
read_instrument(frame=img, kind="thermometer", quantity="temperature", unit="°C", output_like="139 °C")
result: 90 °C
